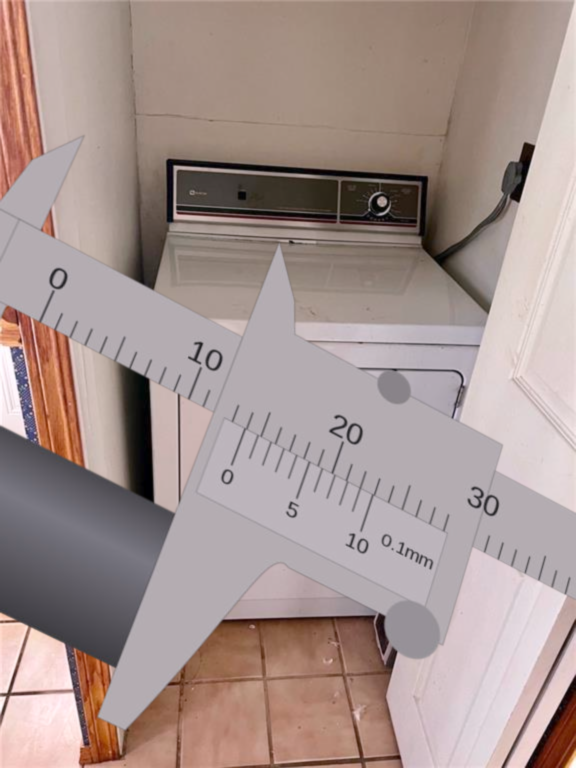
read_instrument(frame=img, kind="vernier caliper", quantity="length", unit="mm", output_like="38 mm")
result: 13.9 mm
